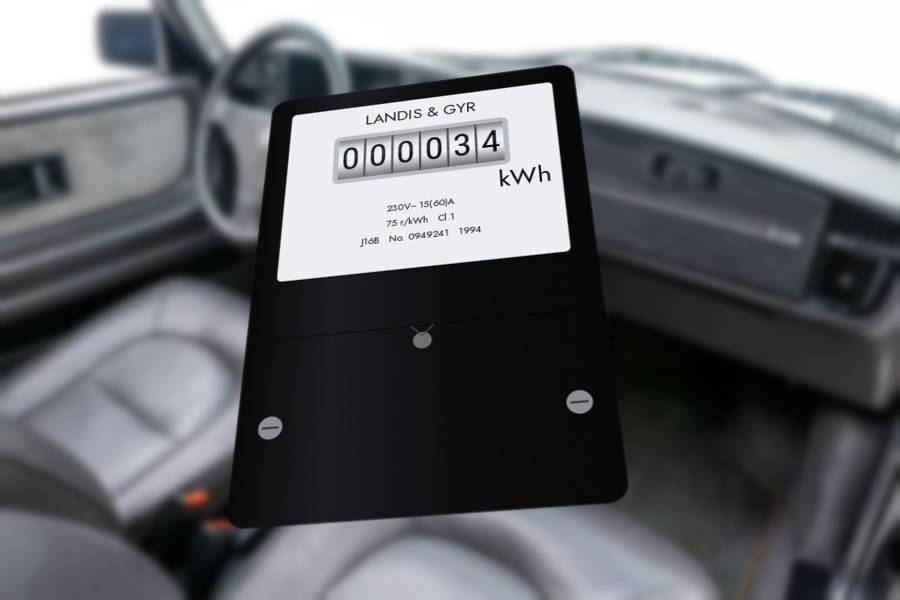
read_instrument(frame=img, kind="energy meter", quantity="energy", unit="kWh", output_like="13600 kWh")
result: 34 kWh
